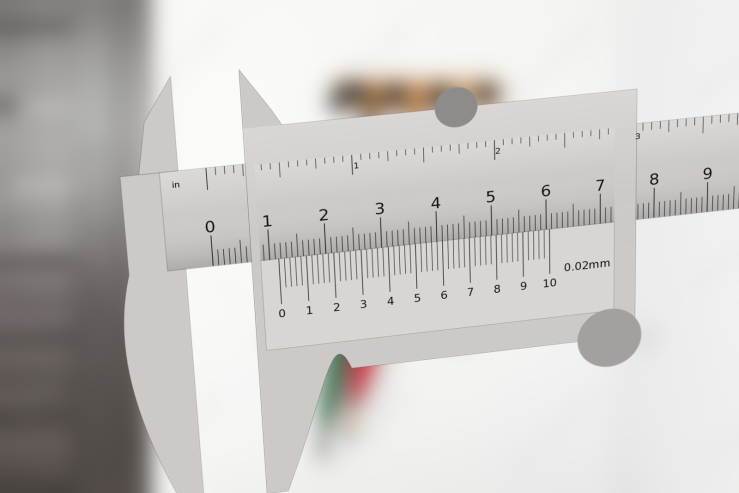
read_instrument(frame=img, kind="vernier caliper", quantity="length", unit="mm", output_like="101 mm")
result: 11.6 mm
